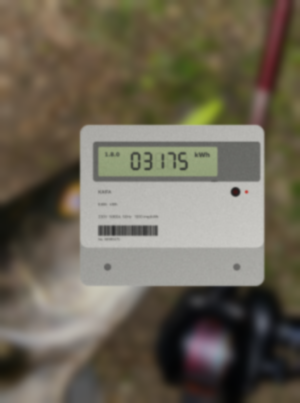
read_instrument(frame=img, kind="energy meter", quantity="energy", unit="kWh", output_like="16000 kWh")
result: 3175 kWh
